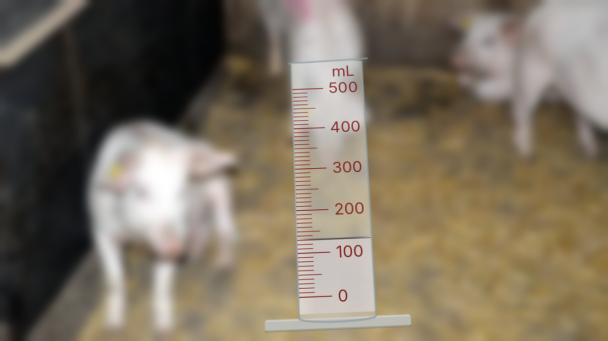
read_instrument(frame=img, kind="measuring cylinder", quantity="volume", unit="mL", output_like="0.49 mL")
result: 130 mL
